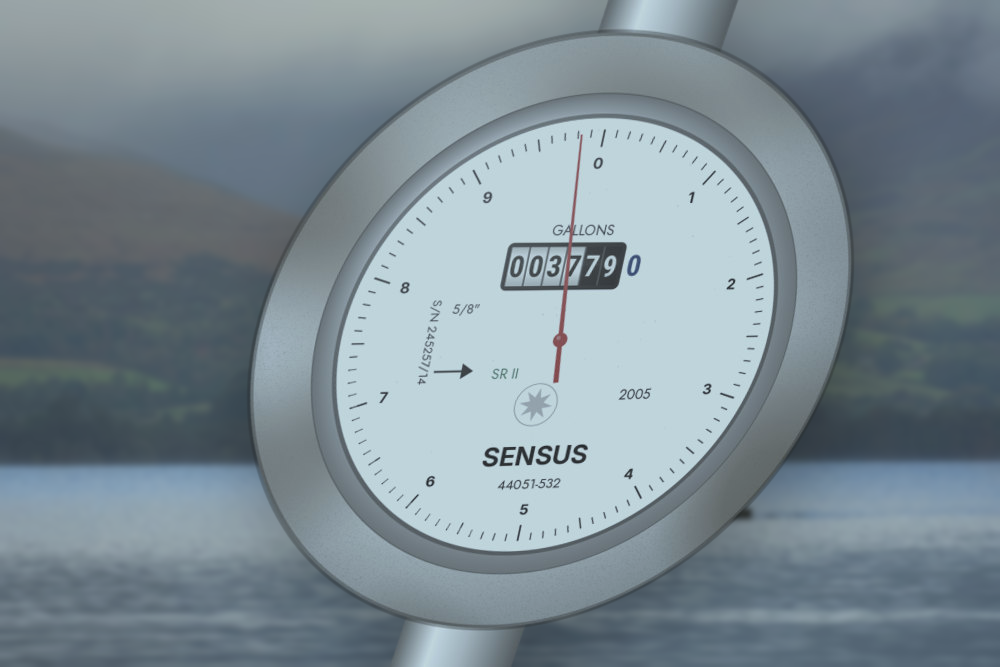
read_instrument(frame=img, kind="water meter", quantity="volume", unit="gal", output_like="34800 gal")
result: 37789.8 gal
